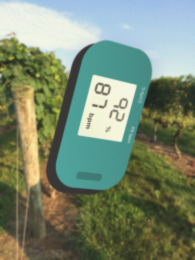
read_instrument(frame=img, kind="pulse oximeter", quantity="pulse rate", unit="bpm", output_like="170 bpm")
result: 87 bpm
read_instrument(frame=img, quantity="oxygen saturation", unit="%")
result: 92 %
